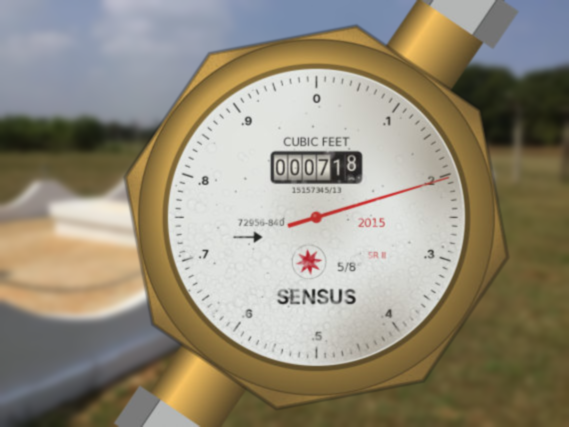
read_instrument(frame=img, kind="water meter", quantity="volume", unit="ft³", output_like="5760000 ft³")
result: 718.20 ft³
